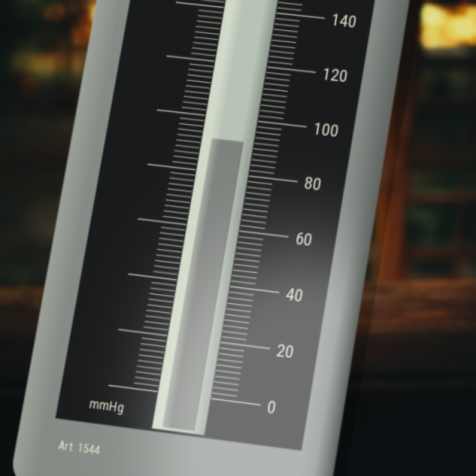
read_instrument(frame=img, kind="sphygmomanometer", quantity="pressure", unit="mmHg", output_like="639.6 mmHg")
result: 92 mmHg
